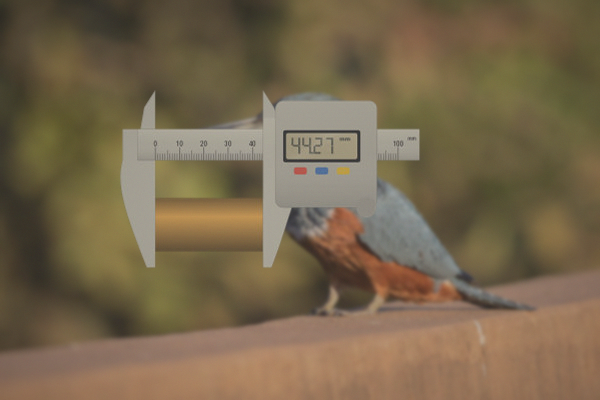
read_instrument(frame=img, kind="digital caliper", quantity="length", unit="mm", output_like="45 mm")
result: 44.27 mm
